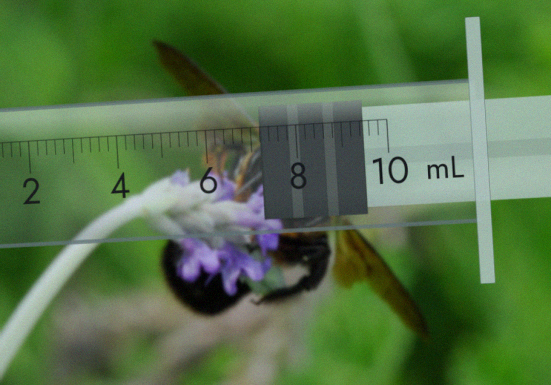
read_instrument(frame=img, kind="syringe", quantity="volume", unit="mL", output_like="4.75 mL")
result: 7.2 mL
